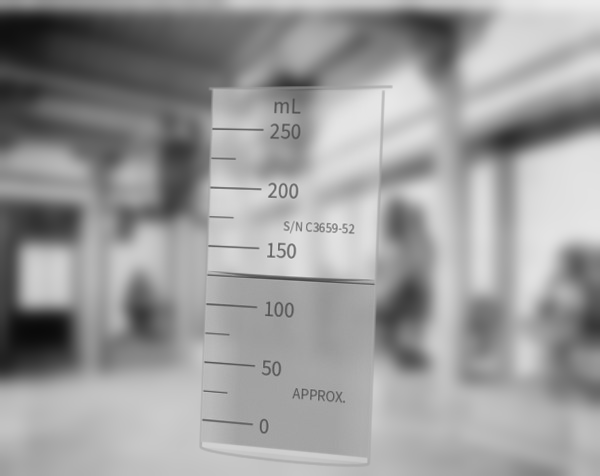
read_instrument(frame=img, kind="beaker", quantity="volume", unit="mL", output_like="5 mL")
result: 125 mL
